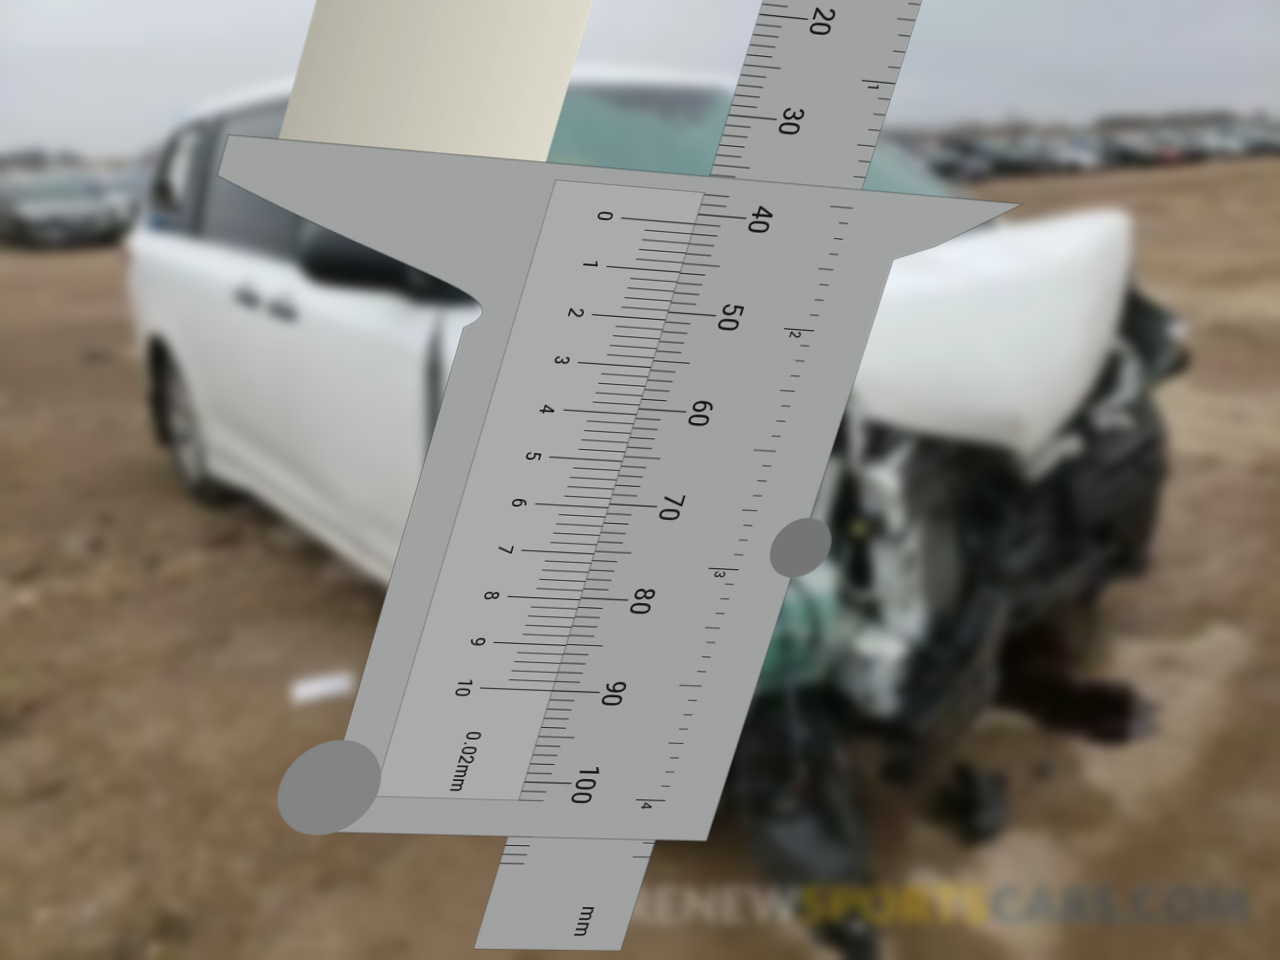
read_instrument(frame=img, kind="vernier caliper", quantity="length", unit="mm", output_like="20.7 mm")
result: 41.0 mm
